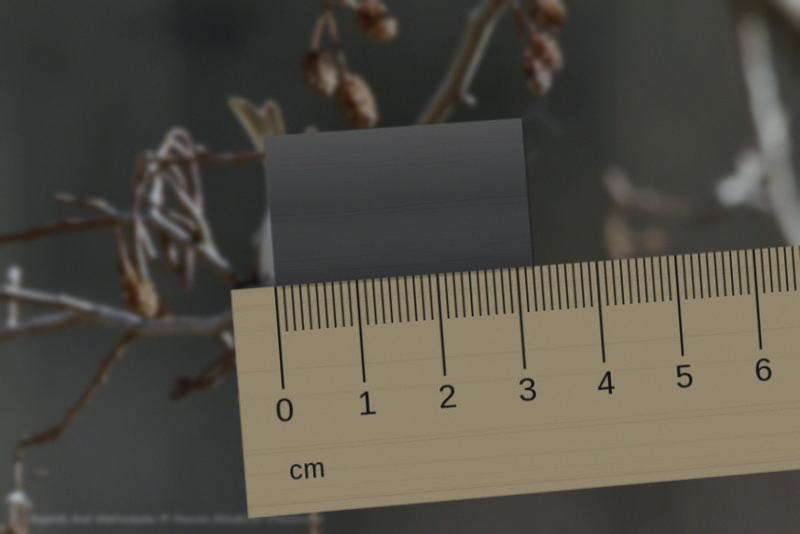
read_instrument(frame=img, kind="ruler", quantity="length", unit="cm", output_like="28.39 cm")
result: 3.2 cm
